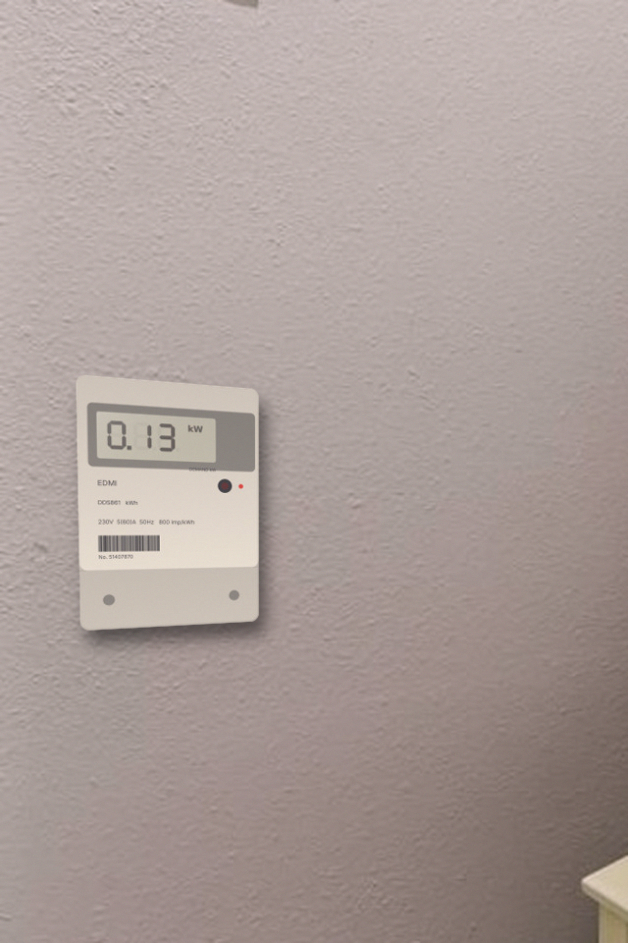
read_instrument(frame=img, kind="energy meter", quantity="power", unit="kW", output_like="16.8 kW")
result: 0.13 kW
